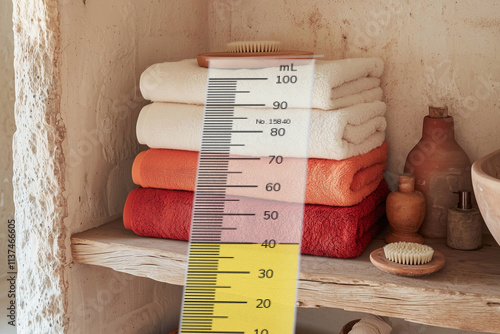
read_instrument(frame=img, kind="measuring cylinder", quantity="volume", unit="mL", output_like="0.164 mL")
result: 40 mL
